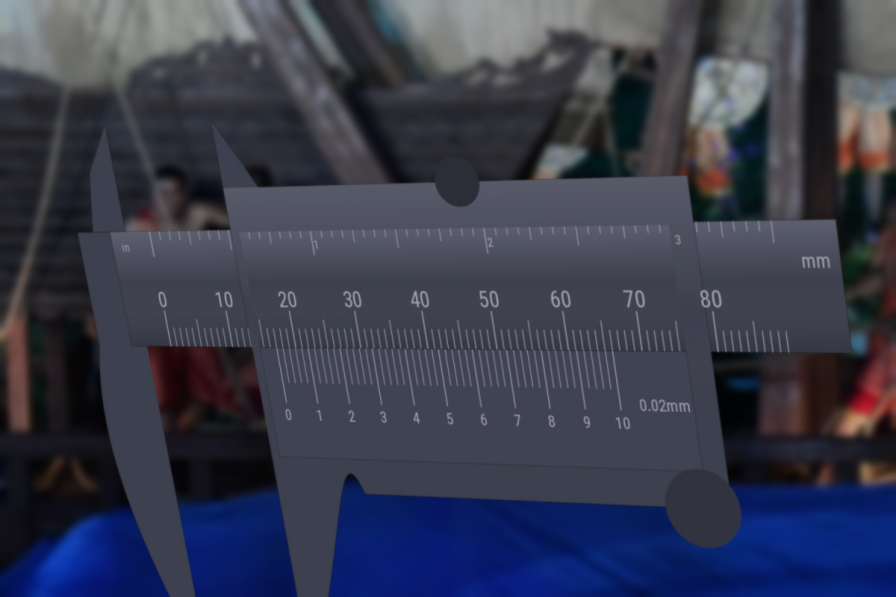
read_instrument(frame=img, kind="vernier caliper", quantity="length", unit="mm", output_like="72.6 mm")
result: 17.0 mm
